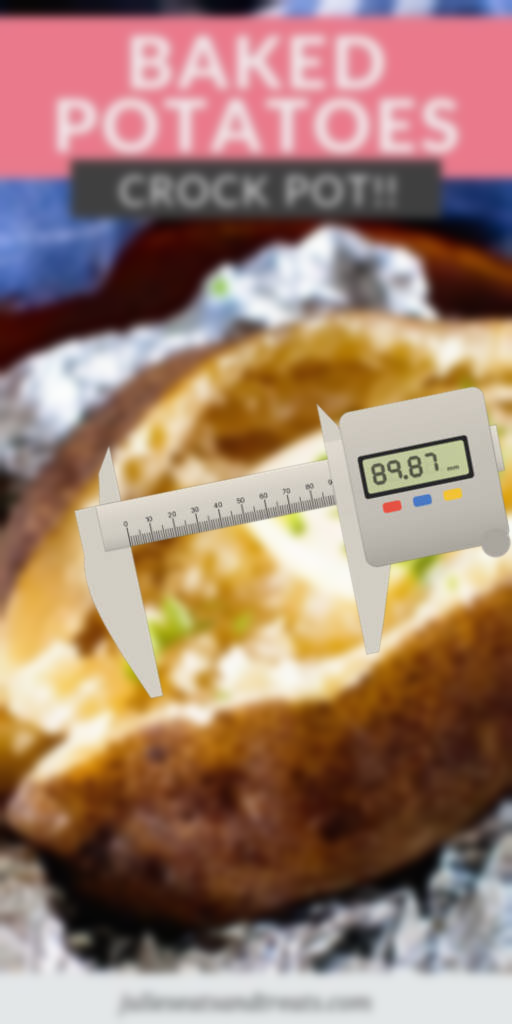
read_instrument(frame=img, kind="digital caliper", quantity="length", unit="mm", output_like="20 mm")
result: 89.87 mm
